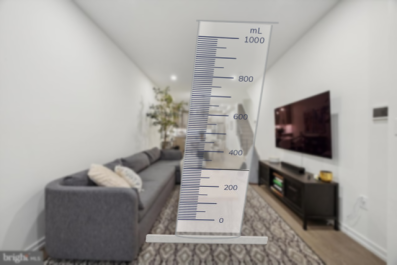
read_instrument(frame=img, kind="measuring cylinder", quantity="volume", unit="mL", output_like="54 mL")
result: 300 mL
